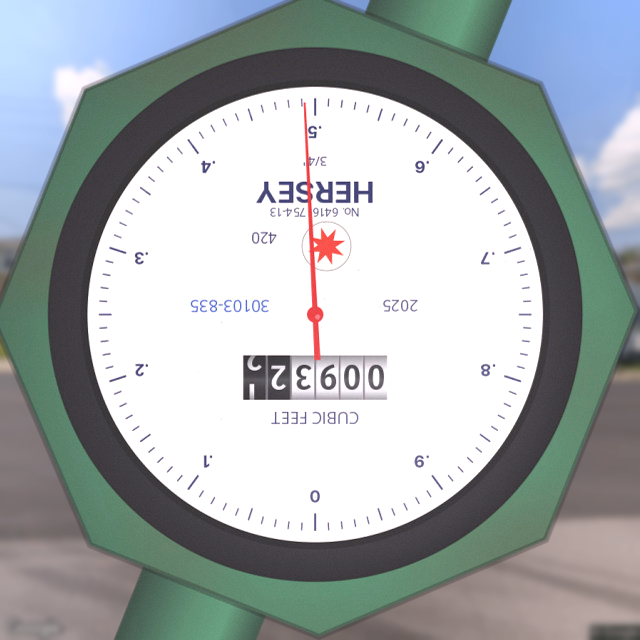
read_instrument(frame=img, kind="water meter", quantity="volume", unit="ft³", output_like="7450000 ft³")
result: 9321.49 ft³
